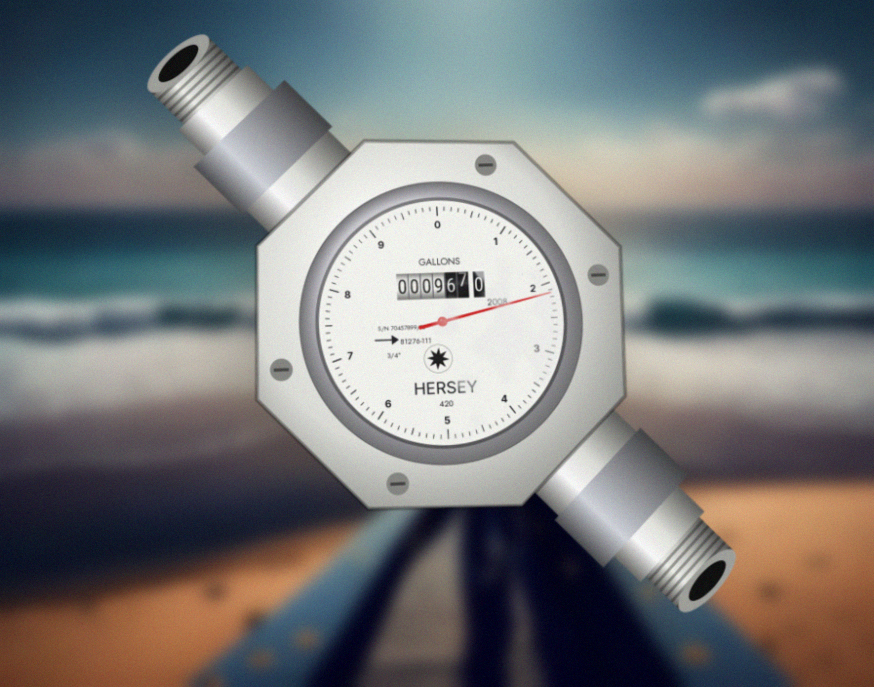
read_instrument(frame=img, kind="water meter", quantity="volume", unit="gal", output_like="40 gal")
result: 9672.1 gal
